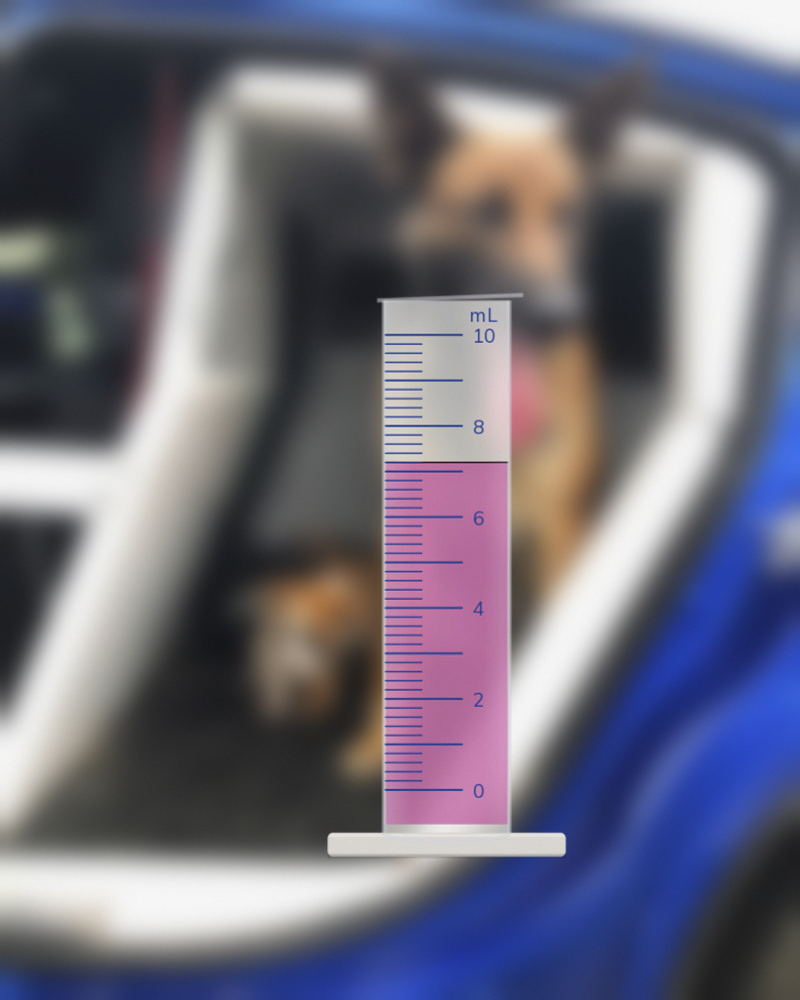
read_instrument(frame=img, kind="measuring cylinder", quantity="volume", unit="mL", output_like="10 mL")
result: 7.2 mL
